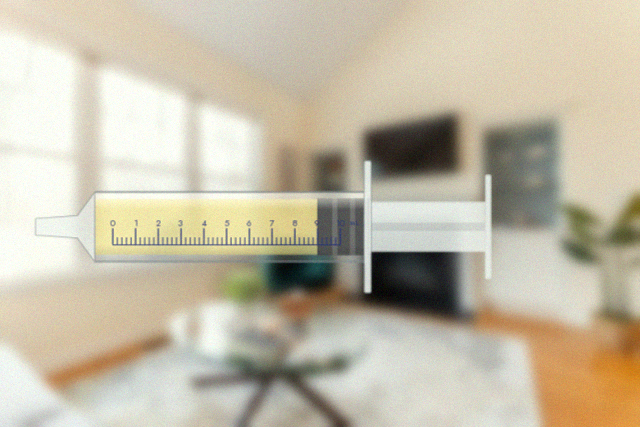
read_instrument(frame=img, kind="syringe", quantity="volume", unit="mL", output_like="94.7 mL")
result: 9 mL
